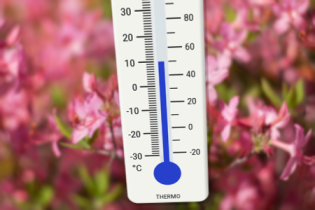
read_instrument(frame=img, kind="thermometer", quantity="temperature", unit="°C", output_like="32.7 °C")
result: 10 °C
